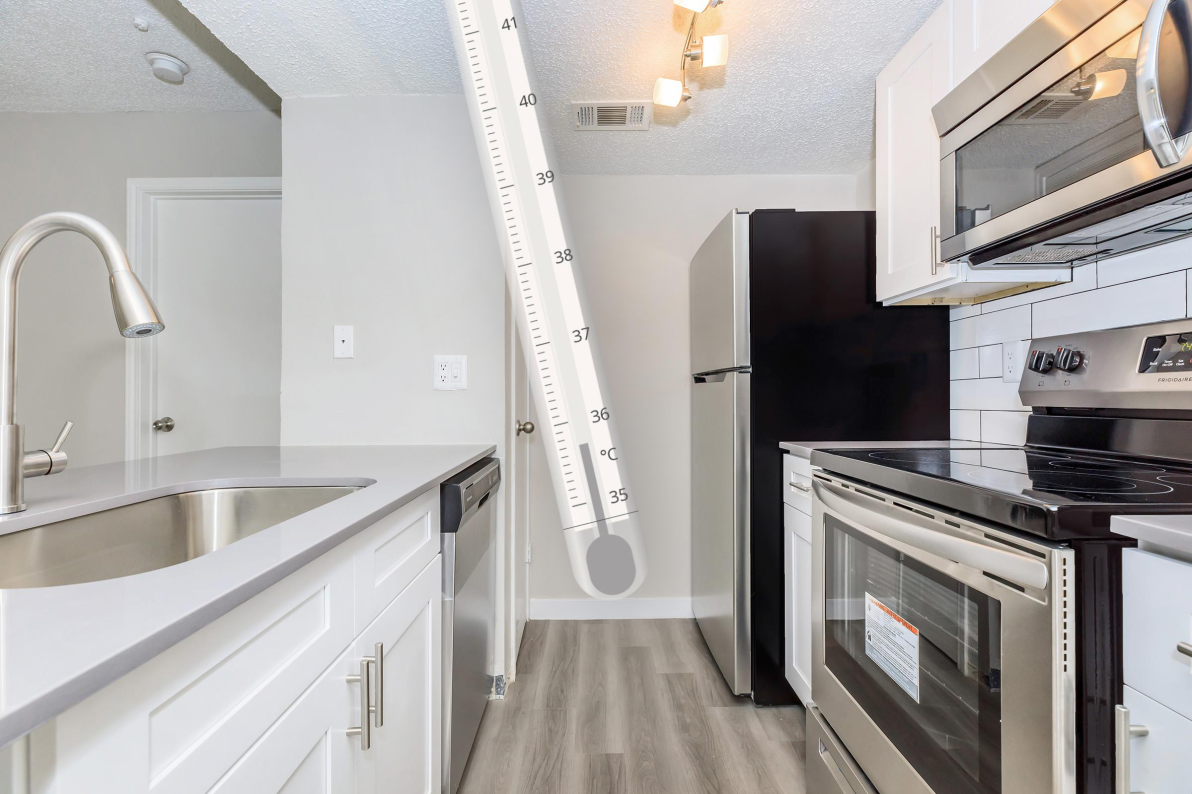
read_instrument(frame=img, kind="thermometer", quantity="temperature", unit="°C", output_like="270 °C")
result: 35.7 °C
